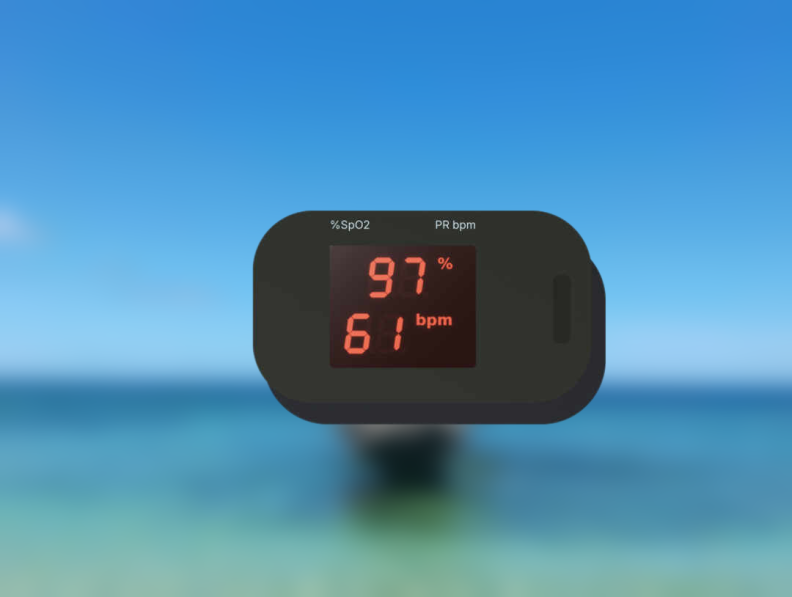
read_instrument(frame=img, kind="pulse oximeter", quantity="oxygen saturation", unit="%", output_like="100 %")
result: 97 %
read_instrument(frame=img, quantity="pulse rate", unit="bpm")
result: 61 bpm
